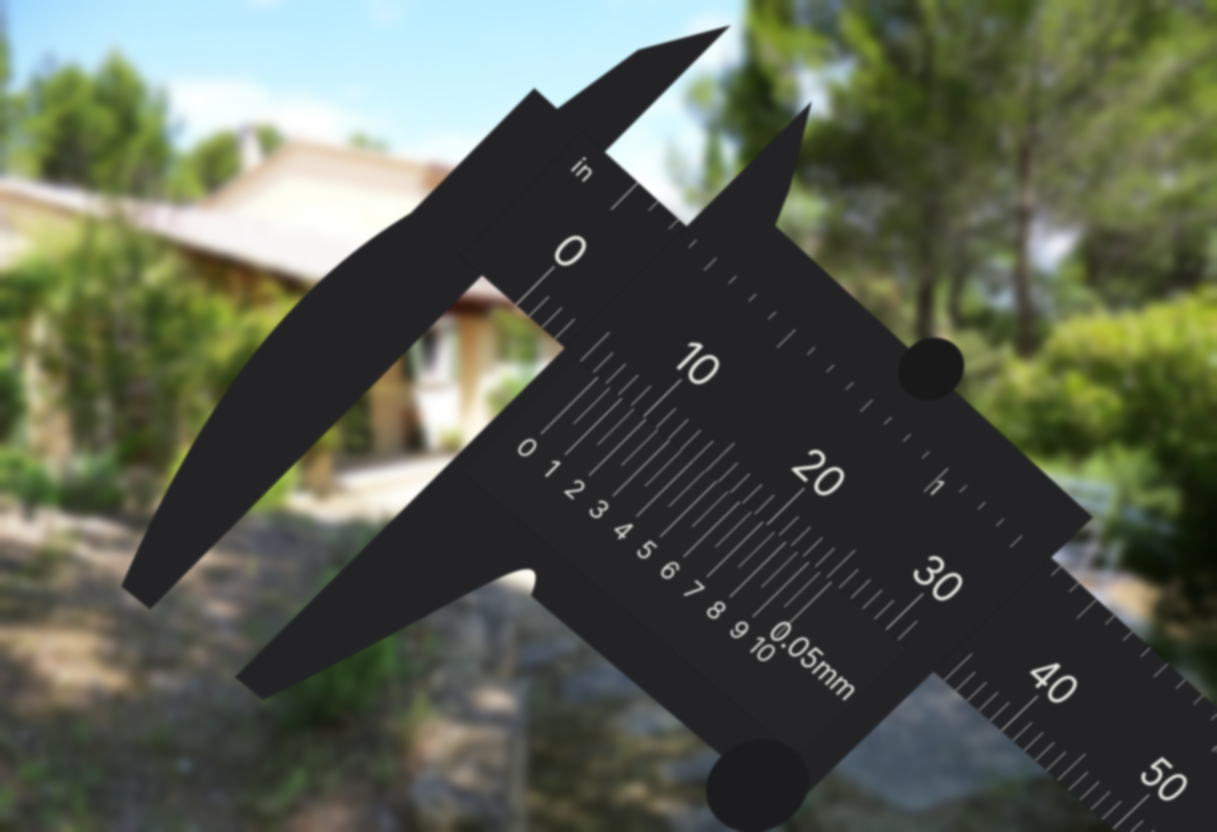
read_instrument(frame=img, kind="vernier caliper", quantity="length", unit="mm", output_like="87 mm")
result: 6.4 mm
